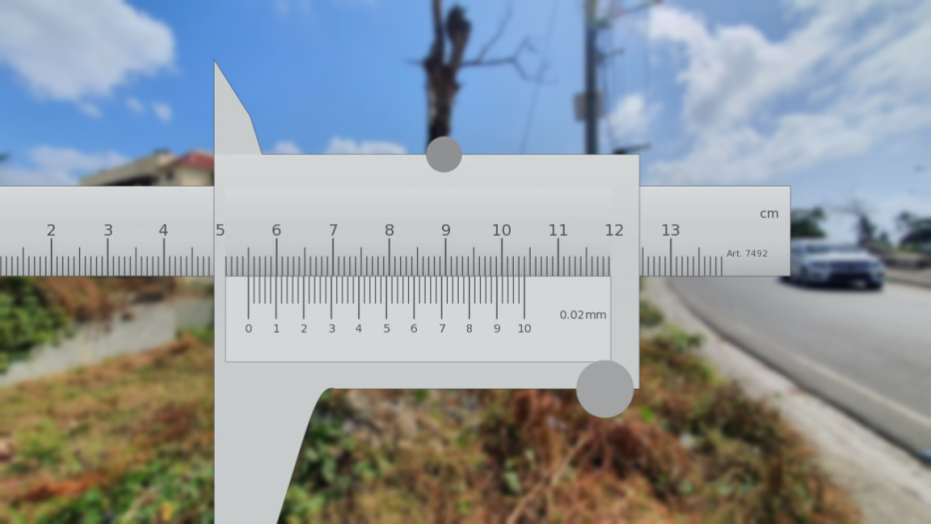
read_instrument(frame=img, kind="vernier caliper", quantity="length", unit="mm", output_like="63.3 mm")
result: 55.0 mm
